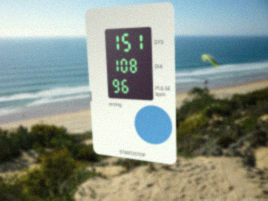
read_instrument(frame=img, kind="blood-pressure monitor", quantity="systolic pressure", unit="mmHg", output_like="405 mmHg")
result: 151 mmHg
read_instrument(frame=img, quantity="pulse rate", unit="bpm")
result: 96 bpm
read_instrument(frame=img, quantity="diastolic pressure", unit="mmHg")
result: 108 mmHg
